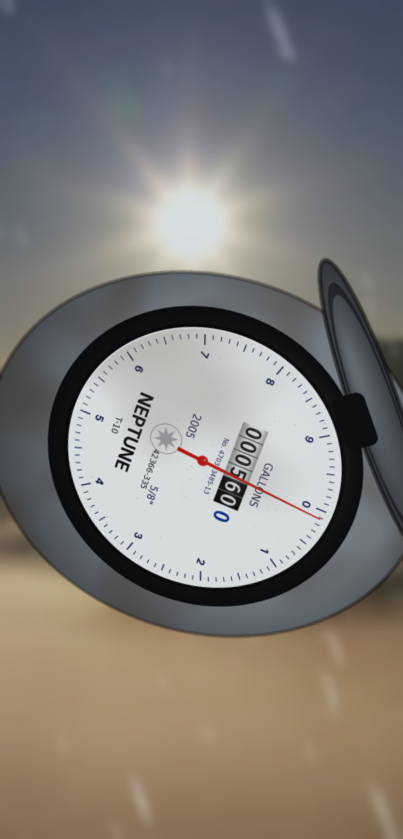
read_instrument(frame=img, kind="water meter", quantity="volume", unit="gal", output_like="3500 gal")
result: 5600.1 gal
